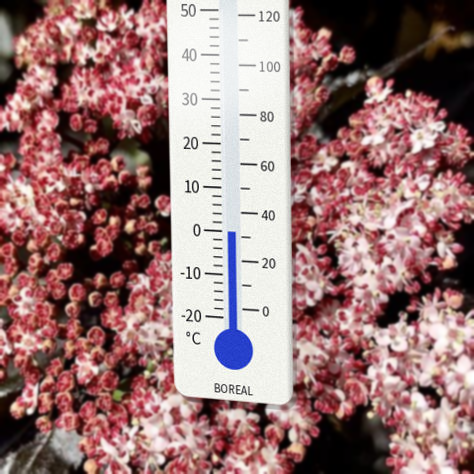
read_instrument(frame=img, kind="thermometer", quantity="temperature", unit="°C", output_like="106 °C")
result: 0 °C
